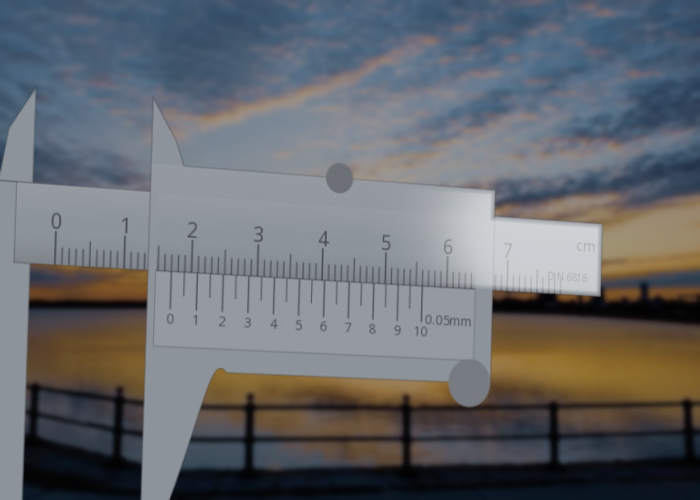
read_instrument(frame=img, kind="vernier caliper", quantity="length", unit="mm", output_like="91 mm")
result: 17.0 mm
